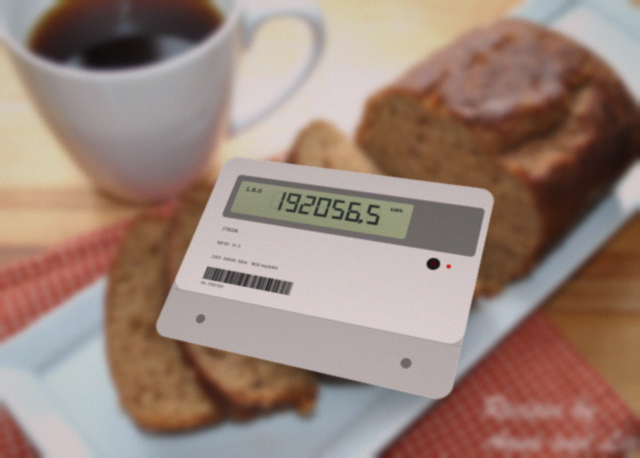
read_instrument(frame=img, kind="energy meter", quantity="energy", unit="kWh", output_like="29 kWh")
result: 192056.5 kWh
